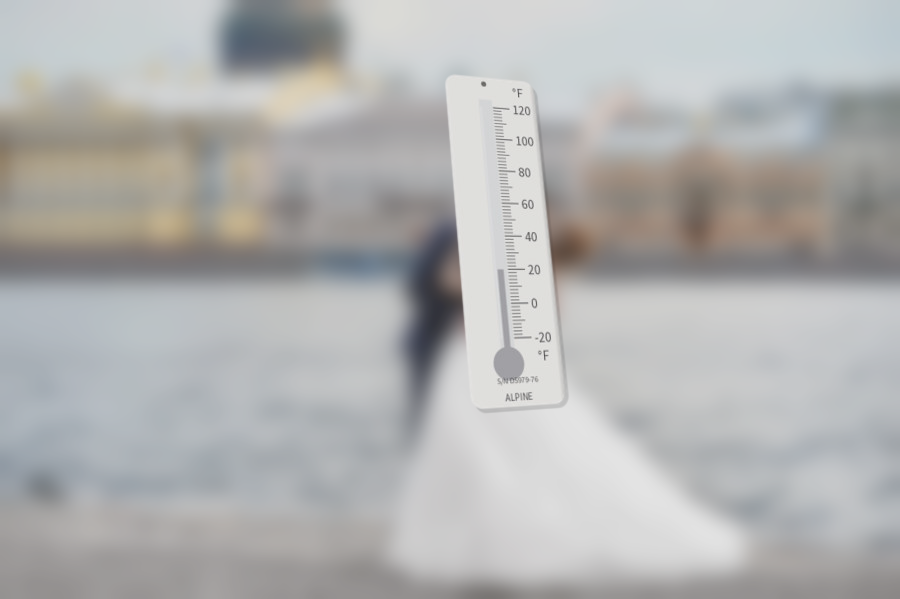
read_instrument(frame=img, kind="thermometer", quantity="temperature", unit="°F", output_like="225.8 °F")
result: 20 °F
